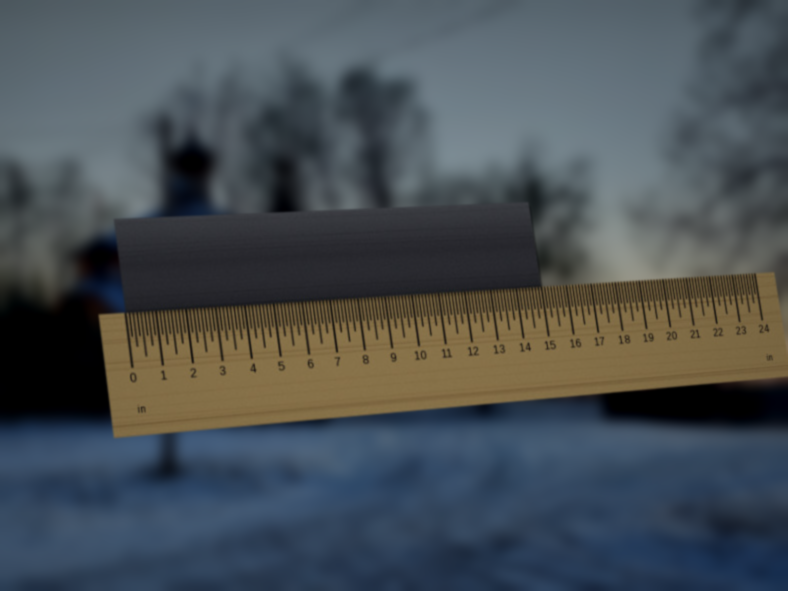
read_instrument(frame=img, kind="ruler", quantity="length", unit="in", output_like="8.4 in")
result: 15 in
